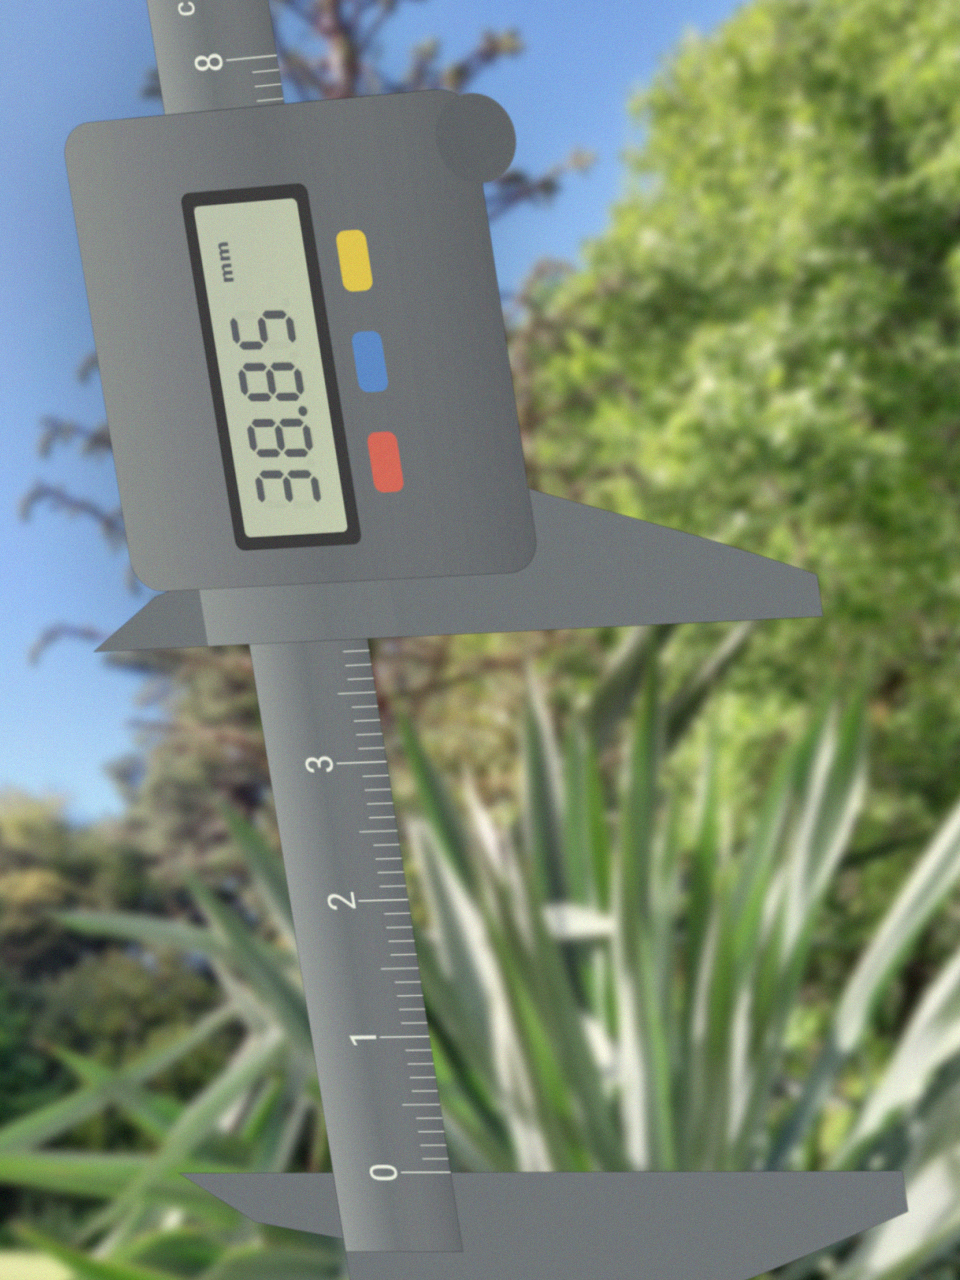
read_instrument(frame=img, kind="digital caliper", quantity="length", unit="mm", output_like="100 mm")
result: 38.85 mm
